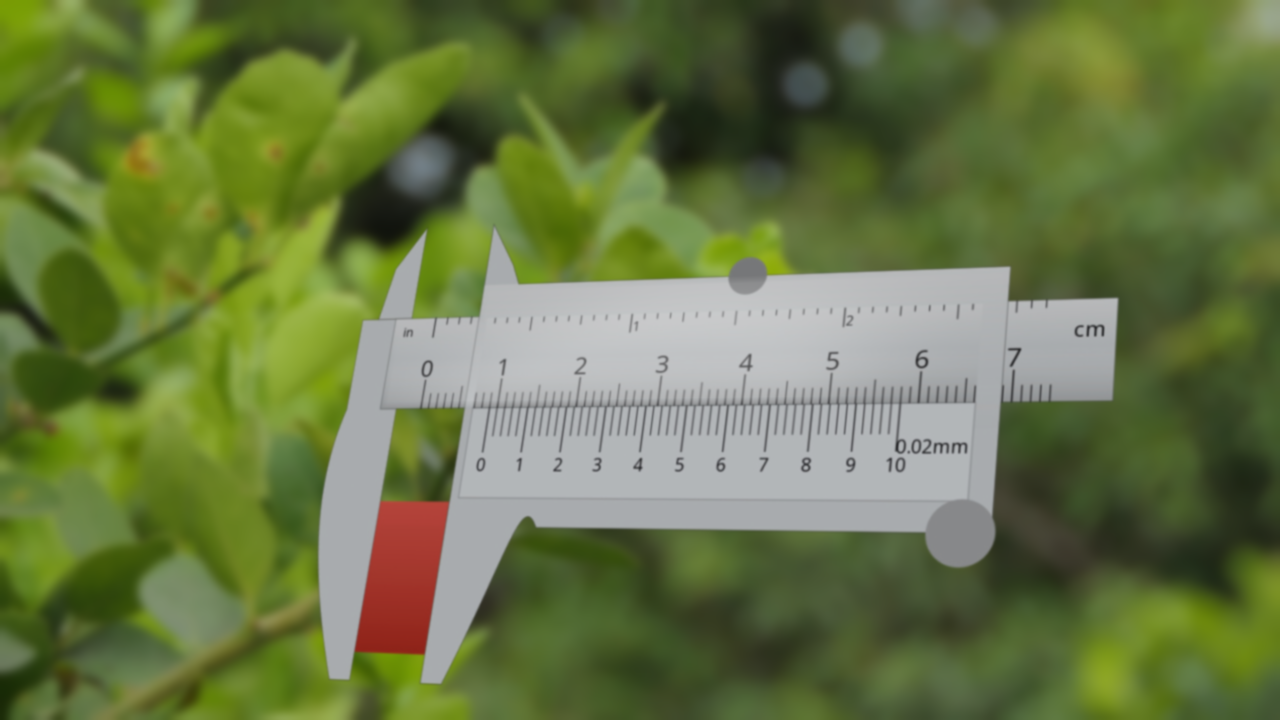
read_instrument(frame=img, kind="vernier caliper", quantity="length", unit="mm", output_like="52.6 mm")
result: 9.0 mm
